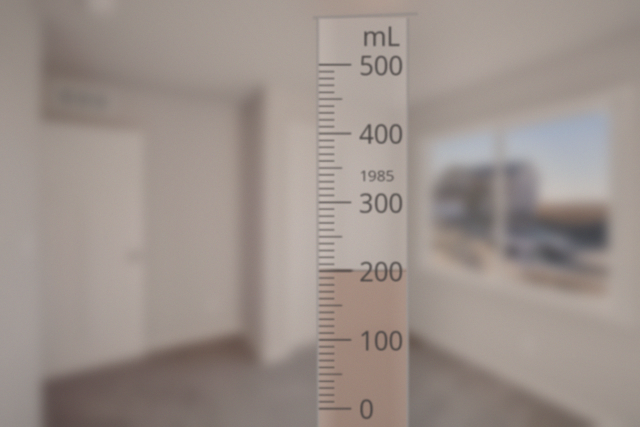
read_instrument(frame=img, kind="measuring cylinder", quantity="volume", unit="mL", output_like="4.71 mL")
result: 200 mL
